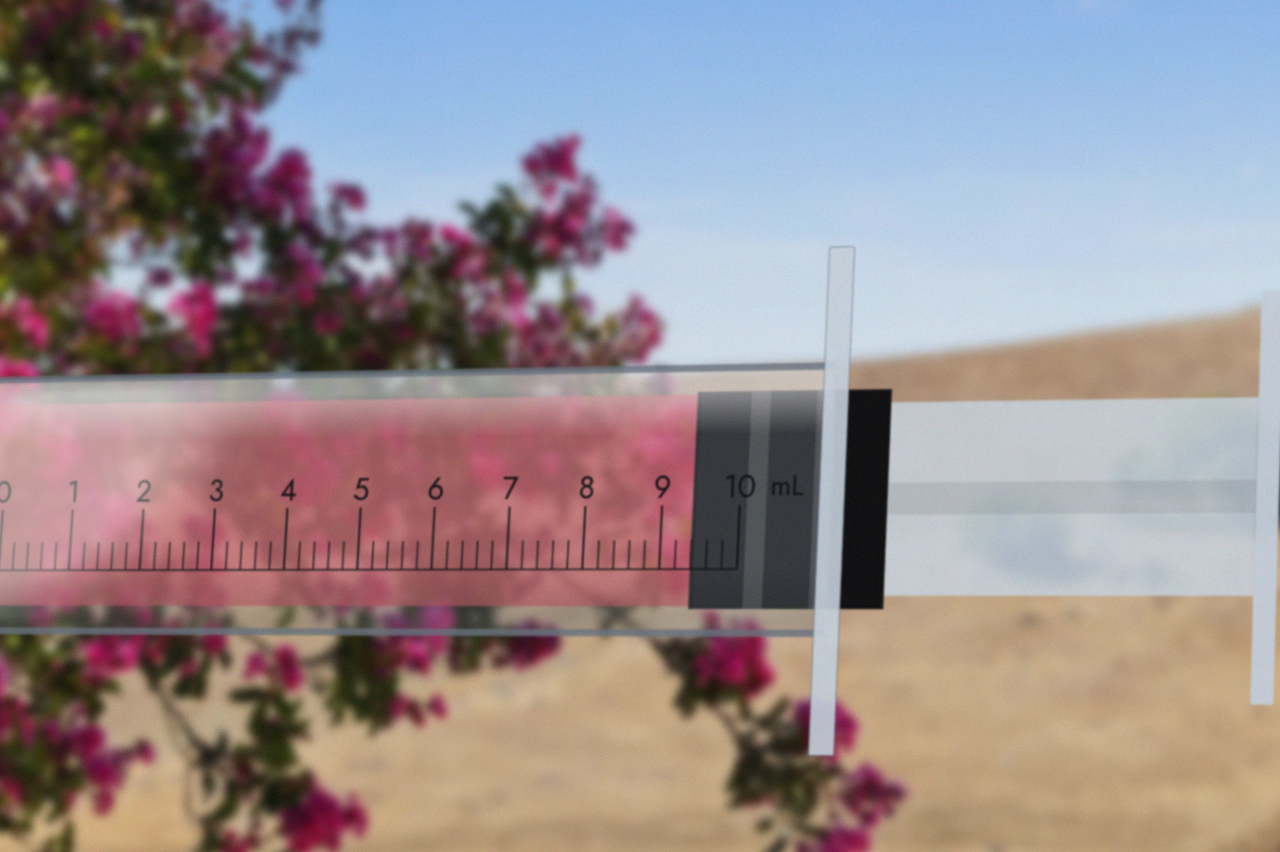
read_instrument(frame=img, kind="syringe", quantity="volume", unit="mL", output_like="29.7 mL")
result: 9.4 mL
